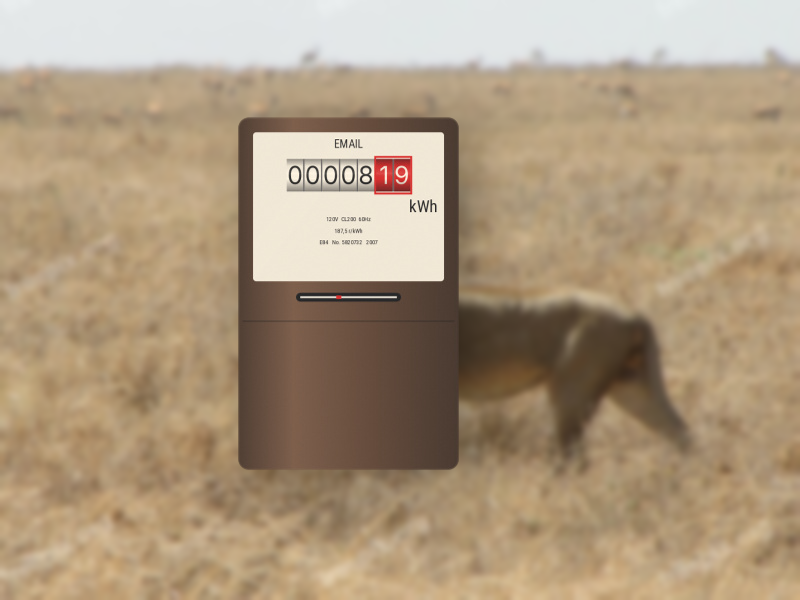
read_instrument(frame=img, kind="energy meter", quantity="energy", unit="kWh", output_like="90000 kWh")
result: 8.19 kWh
